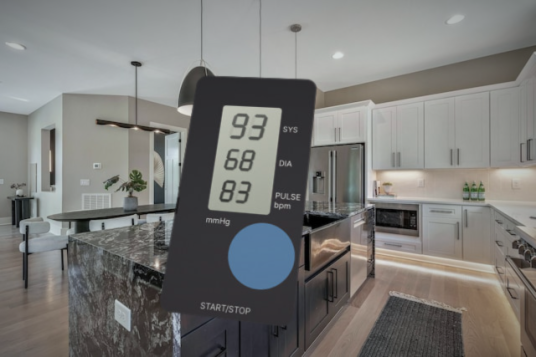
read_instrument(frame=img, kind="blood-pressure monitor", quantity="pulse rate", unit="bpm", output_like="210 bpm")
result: 83 bpm
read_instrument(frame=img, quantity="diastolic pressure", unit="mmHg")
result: 68 mmHg
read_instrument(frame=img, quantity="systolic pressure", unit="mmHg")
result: 93 mmHg
